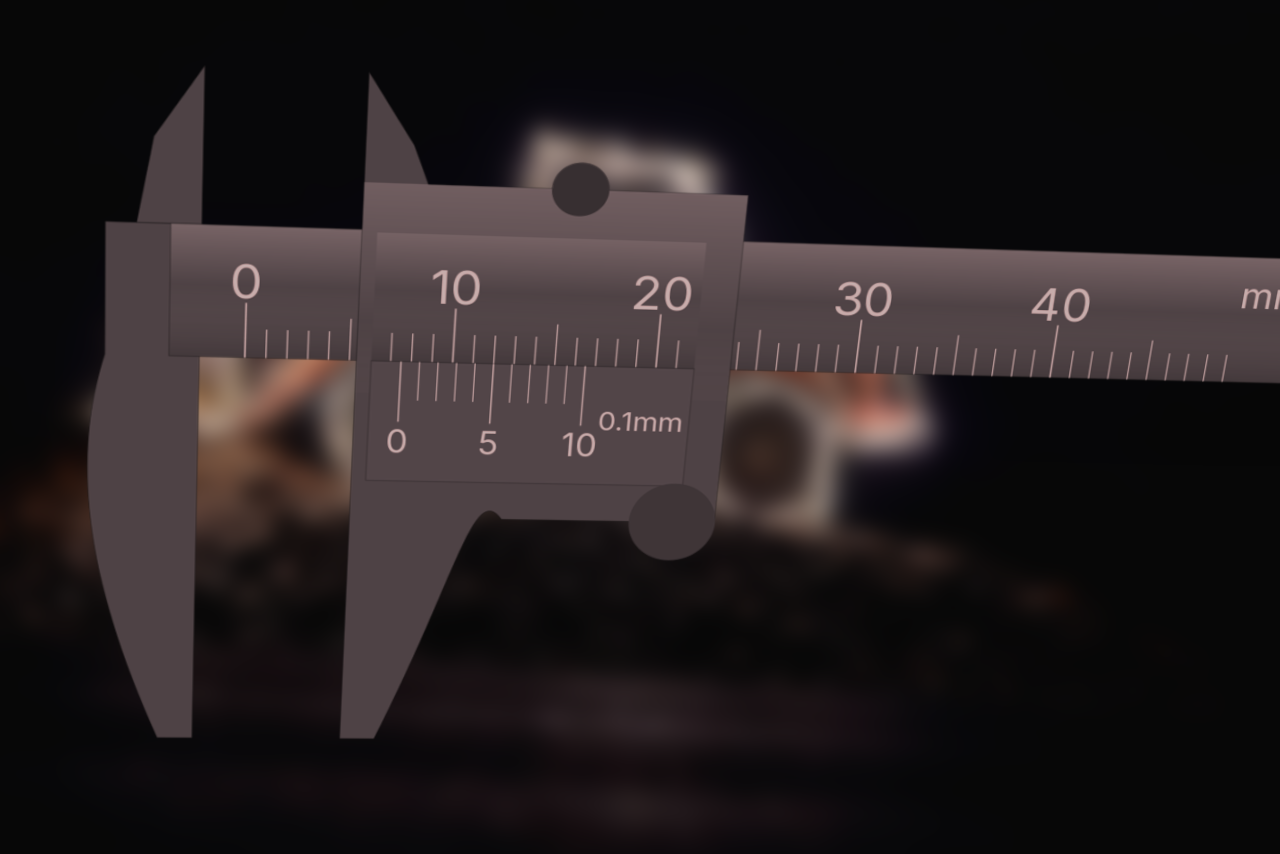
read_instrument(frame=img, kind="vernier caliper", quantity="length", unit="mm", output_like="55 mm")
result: 7.5 mm
